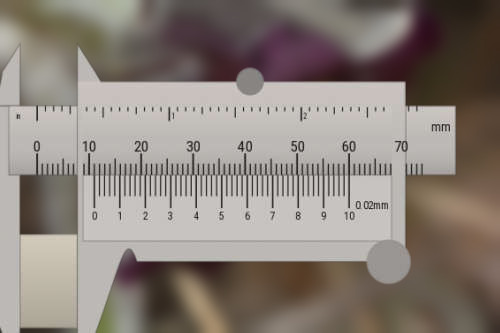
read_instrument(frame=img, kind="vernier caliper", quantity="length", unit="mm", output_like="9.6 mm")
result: 11.0 mm
